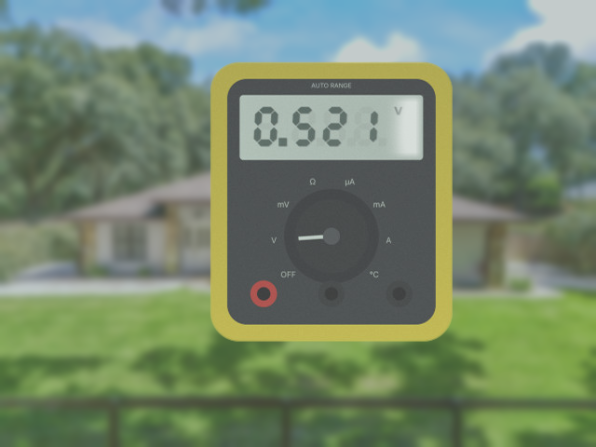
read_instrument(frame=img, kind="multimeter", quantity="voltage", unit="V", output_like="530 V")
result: 0.521 V
